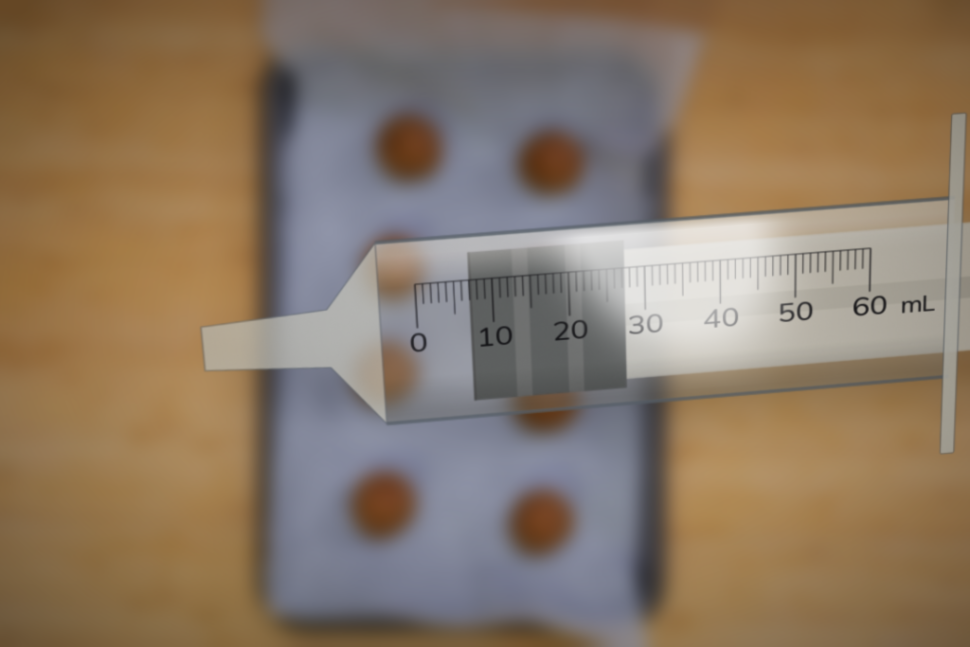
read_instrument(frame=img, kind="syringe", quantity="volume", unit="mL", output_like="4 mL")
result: 7 mL
